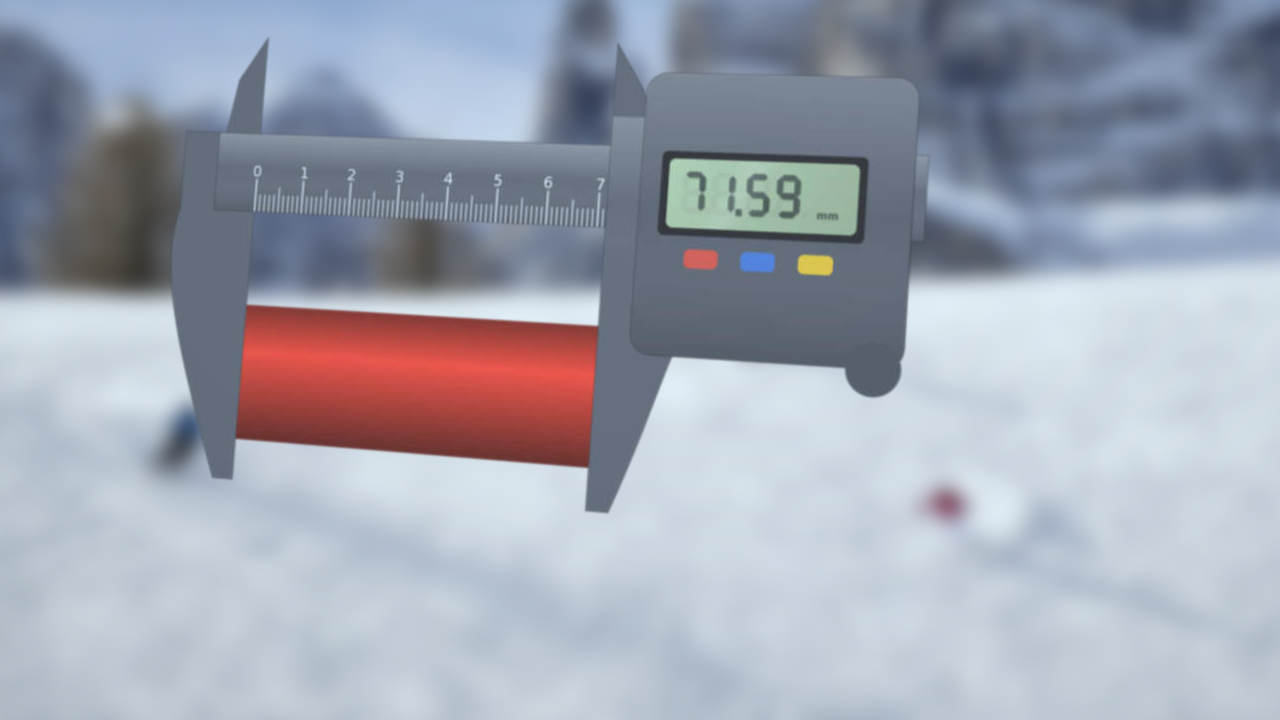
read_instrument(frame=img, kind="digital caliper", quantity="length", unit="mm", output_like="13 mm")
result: 71.59 mm
